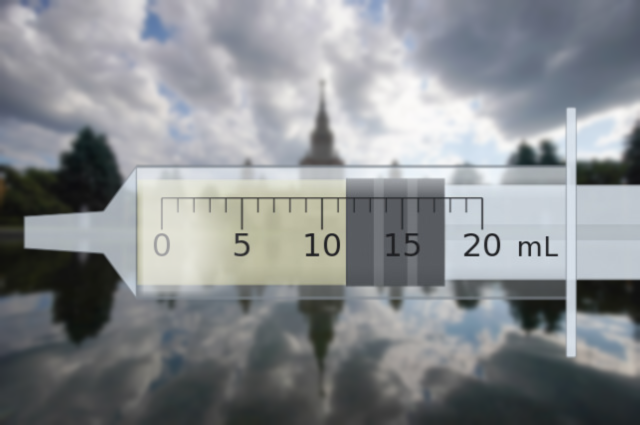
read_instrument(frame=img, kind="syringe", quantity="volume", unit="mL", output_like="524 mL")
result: 11.5 mL
